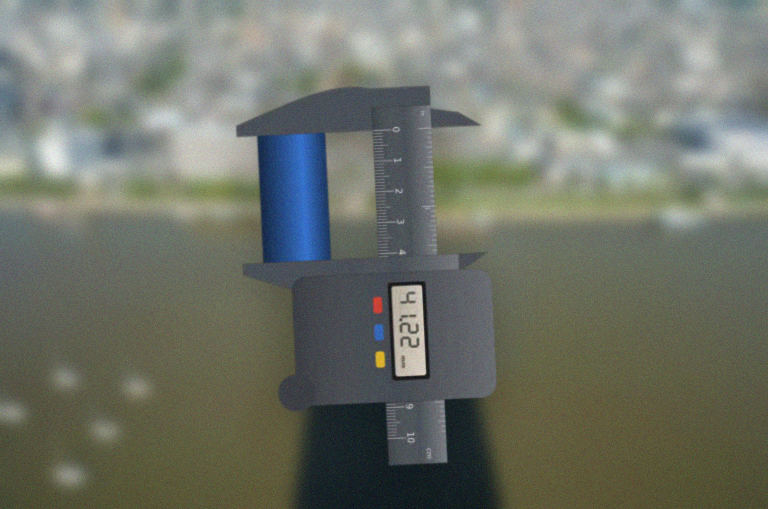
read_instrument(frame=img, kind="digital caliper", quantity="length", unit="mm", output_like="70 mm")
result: 41.22 mm
